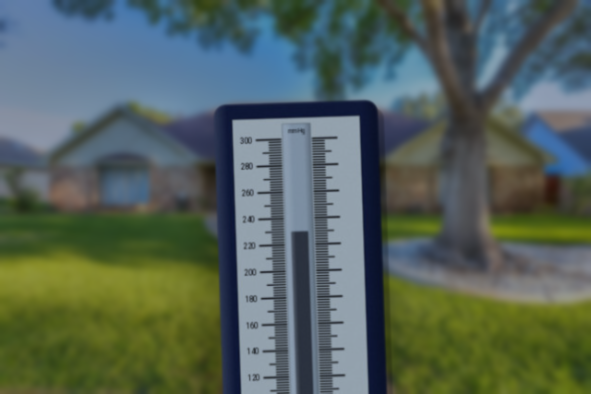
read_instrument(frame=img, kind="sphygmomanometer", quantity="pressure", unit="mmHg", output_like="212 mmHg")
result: 230 mmHg
